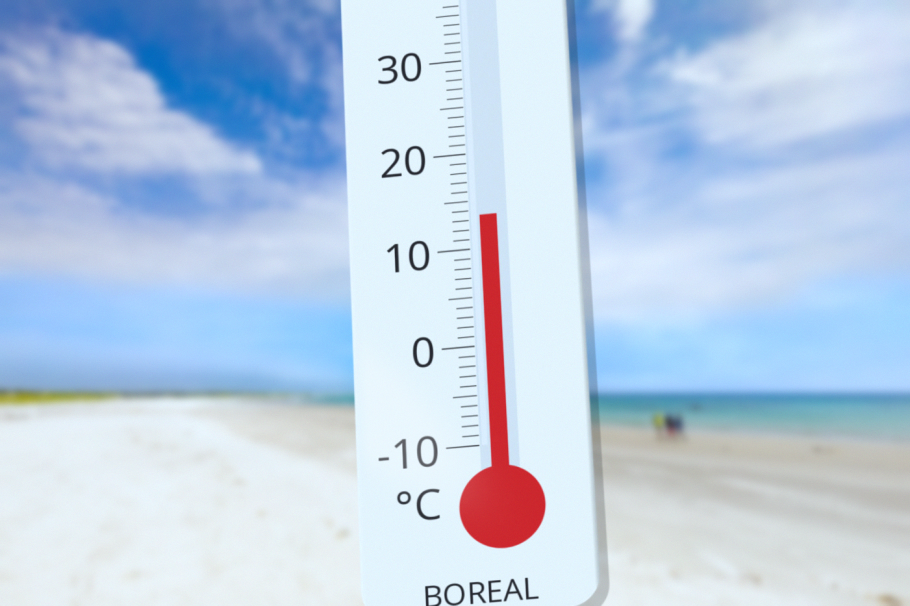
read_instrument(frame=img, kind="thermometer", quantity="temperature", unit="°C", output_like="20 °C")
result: 13.5 °C
